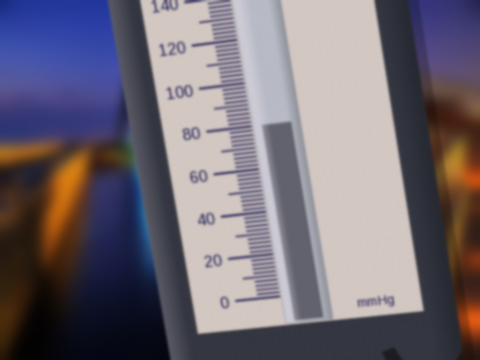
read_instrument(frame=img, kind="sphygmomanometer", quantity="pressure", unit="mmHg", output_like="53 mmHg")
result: 80 mmHg
